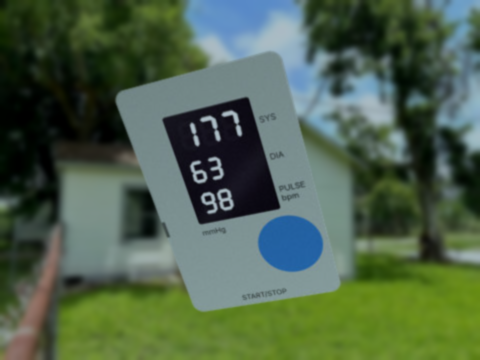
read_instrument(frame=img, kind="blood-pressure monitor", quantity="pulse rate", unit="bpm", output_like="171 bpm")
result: 98 bpm
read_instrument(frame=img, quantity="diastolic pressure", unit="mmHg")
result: 63 mmHg
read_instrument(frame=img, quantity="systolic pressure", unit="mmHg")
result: 177 mmHg
